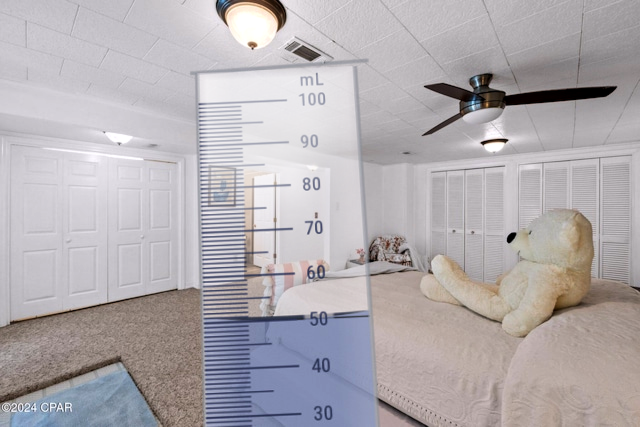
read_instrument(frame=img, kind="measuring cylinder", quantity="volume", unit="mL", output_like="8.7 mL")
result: 50 mL
